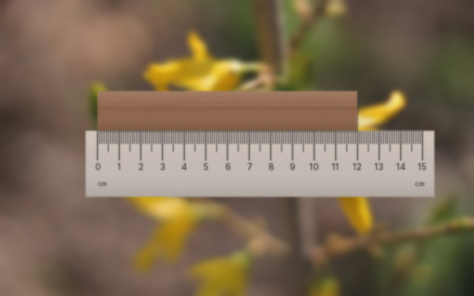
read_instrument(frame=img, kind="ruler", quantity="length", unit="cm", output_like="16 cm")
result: 12 cm
